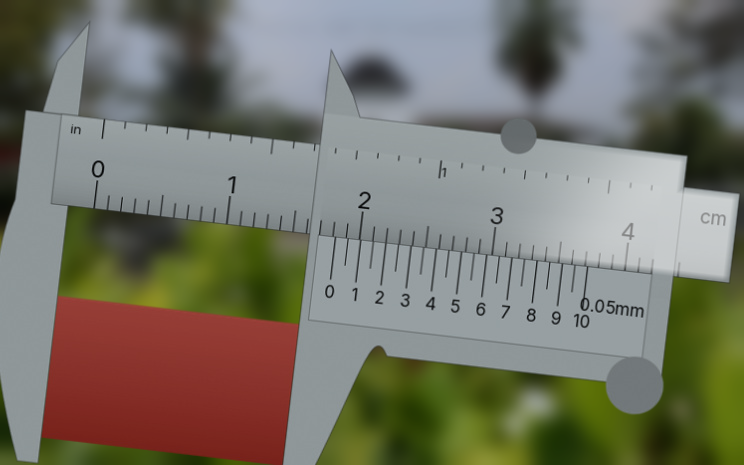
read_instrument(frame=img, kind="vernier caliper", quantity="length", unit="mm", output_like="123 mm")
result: 18.2 mm
